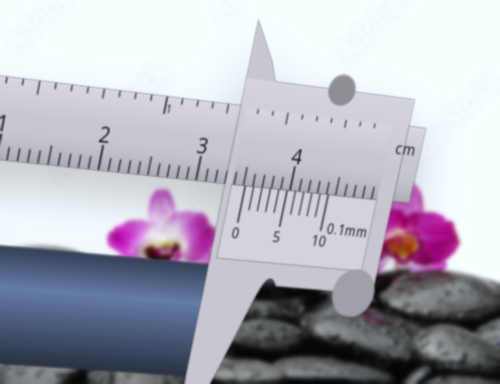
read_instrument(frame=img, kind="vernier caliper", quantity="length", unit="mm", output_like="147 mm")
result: 35.2 mm
